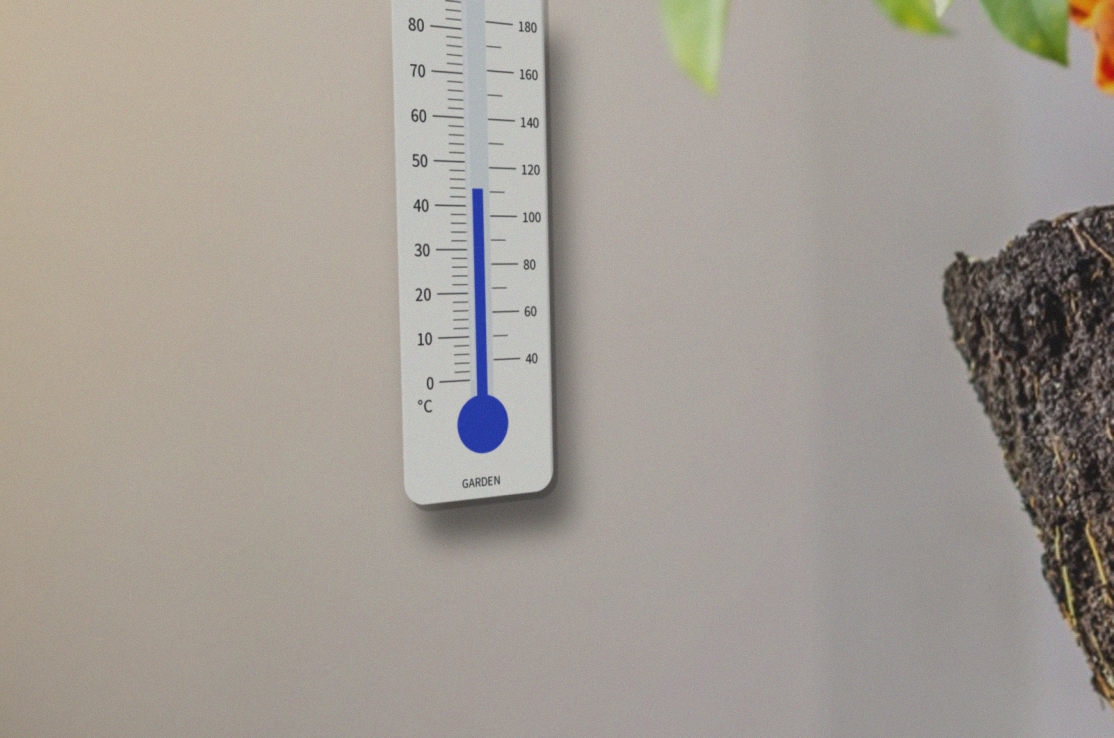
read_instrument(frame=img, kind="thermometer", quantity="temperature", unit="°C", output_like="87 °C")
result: 44 °C
